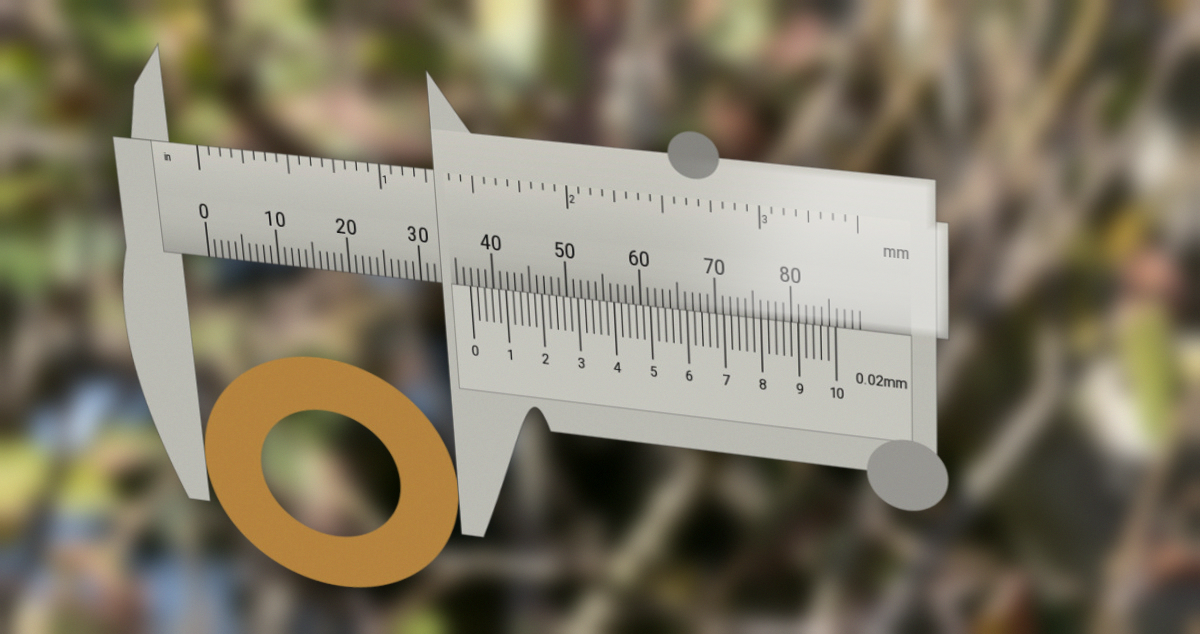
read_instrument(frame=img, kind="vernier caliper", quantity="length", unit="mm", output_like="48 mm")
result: 36.8 mm
